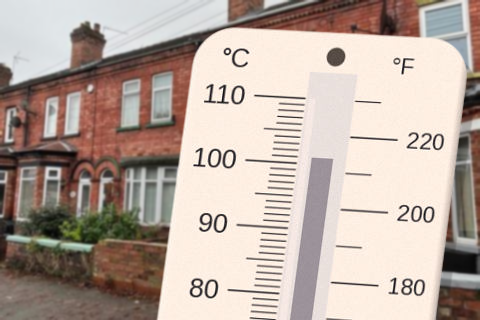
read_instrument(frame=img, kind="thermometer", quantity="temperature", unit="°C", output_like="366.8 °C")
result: 101 °C
